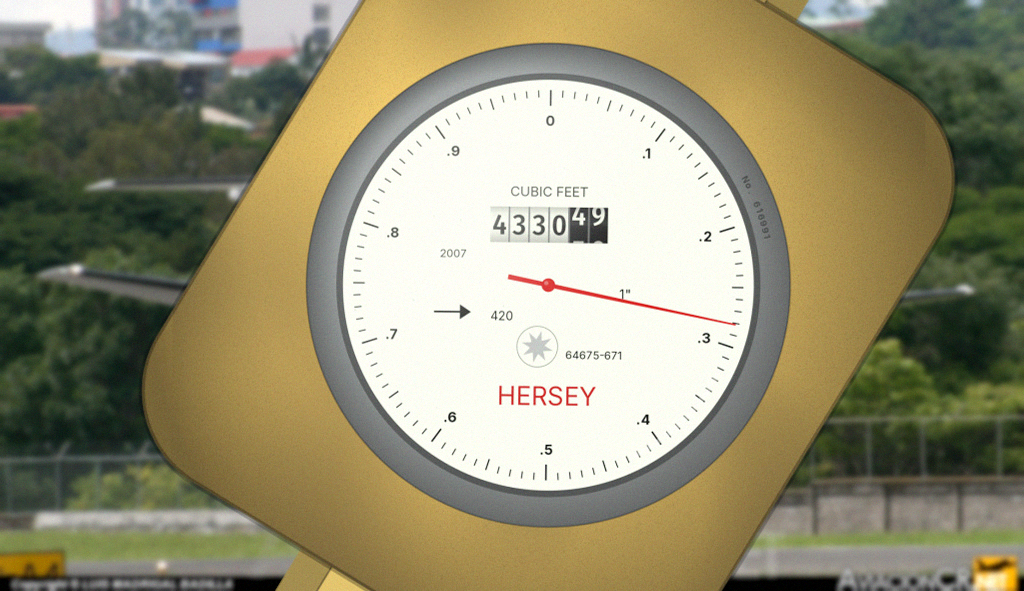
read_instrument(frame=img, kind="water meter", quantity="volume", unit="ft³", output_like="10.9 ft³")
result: 433049.28 ft³
